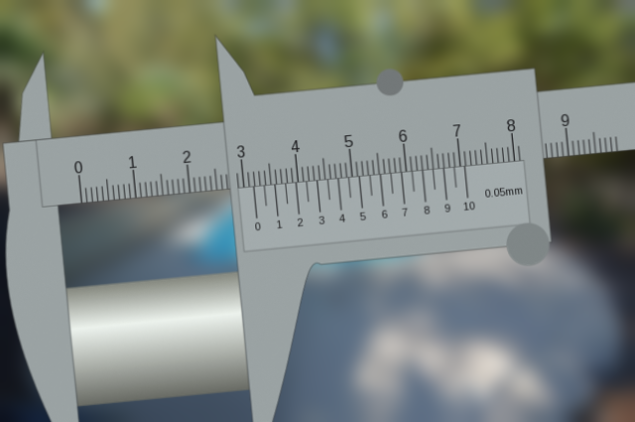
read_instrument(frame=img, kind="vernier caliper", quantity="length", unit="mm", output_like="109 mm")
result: 31.8 mm
